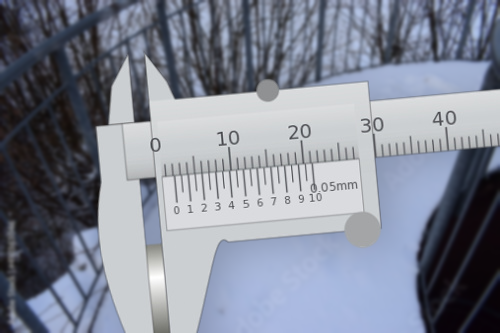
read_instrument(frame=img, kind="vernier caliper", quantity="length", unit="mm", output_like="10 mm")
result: 2.2 mm
